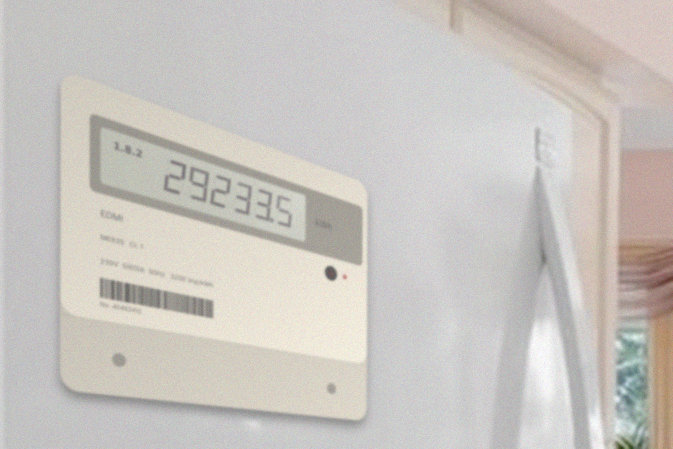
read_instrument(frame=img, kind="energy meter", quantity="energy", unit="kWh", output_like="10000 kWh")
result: 29233.5 kWh
